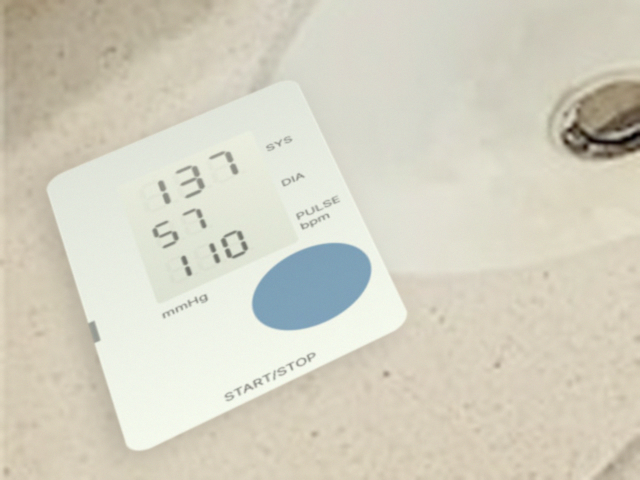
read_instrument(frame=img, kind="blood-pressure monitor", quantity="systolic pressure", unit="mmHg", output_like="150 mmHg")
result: 137 mmHg
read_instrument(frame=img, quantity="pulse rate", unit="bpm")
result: 110 bpm
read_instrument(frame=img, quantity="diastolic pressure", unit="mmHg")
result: 57 mmHg
